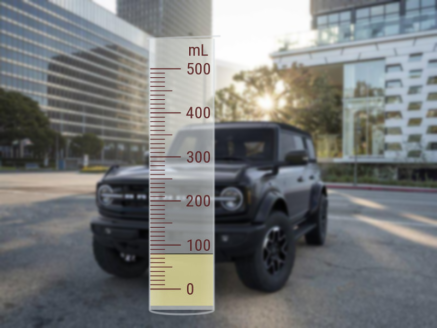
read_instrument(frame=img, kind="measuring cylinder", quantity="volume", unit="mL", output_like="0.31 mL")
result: 80 mL
